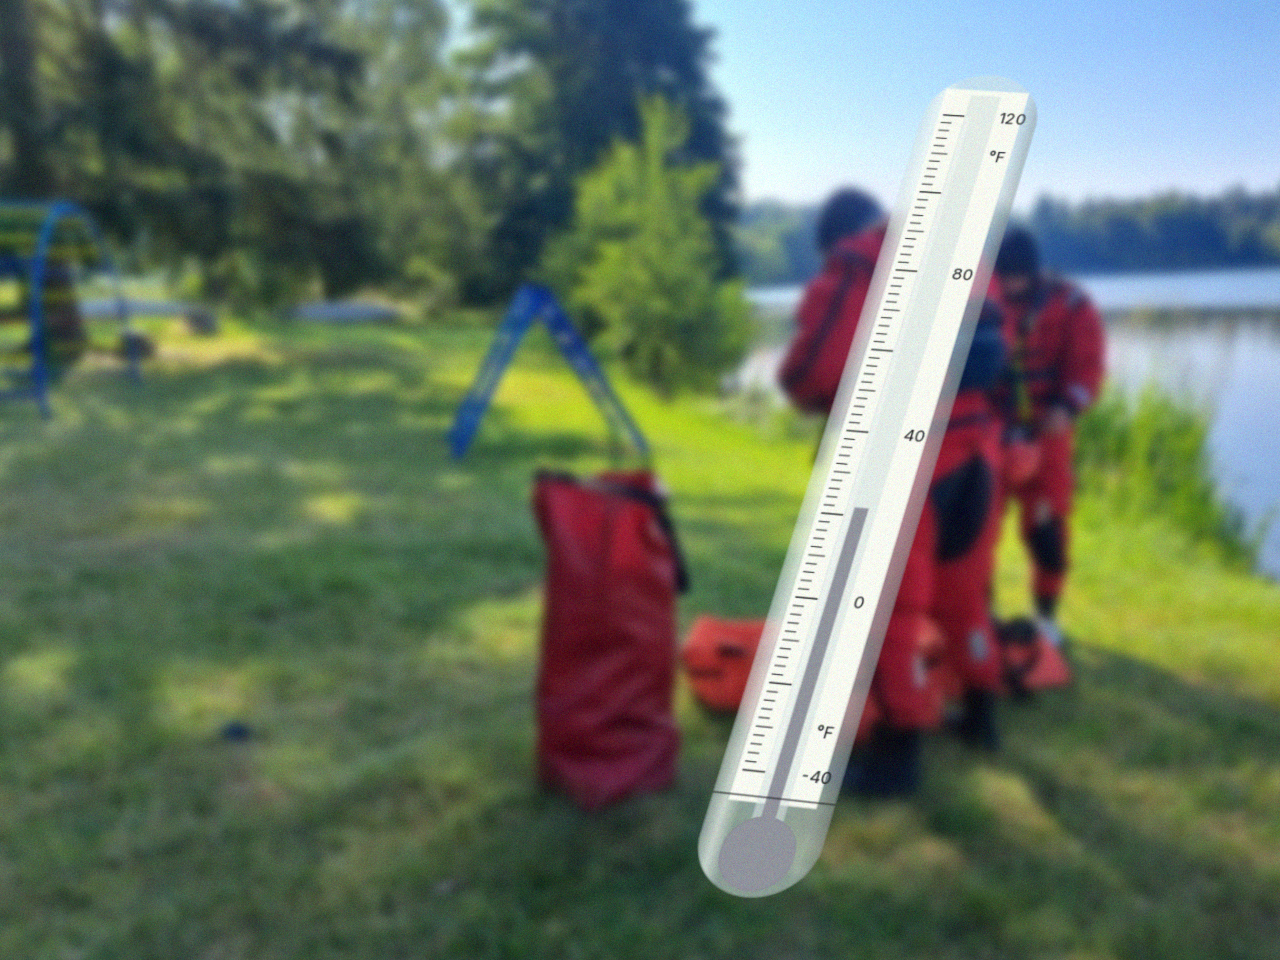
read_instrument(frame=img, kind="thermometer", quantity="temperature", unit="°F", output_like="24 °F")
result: 22 °F
